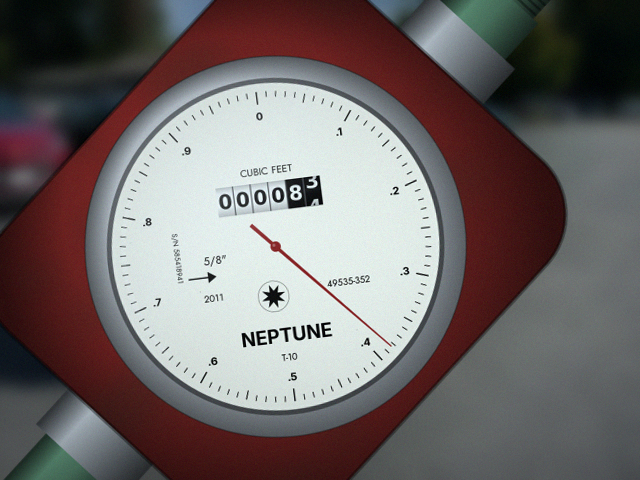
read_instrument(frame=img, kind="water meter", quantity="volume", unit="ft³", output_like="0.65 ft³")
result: 83.38 ft³
